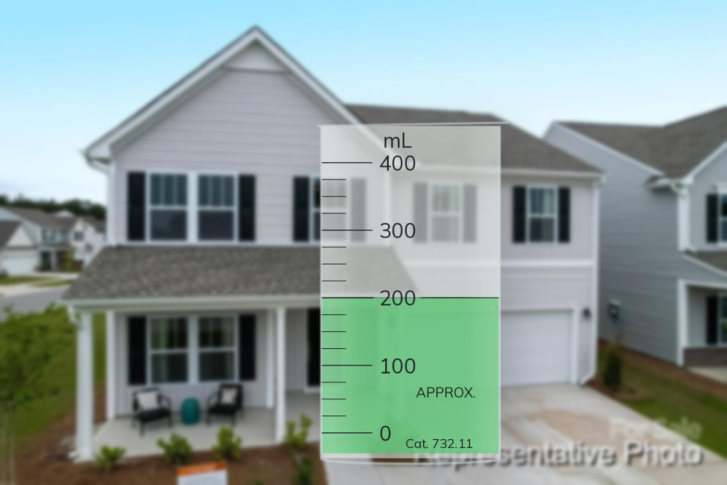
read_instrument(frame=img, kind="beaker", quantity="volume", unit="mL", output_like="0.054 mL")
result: 200 mL
